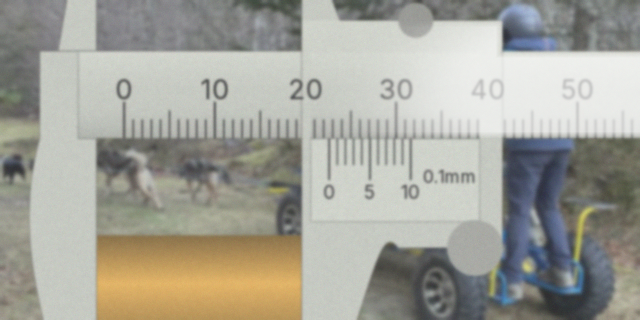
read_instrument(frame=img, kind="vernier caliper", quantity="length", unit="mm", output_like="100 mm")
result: 22.6 mm
